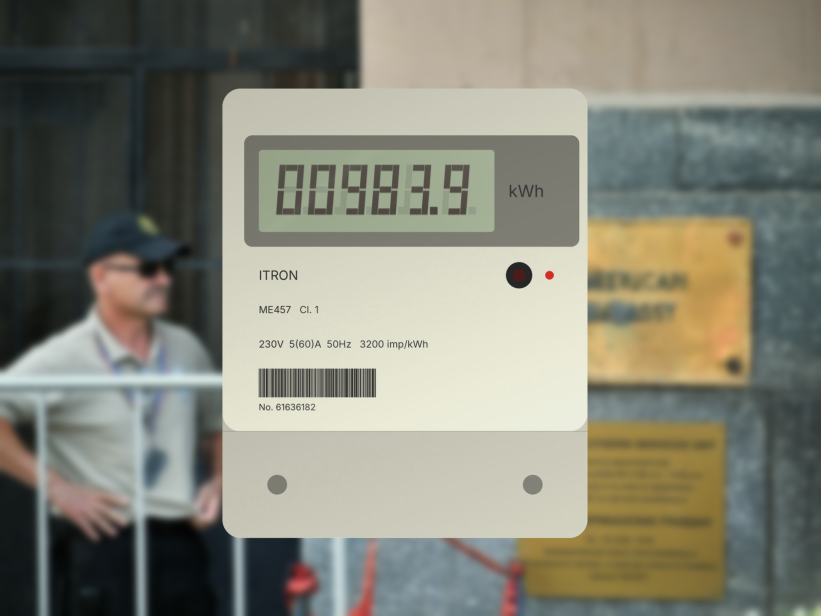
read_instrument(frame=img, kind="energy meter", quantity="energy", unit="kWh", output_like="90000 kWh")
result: 983.9 kWh
